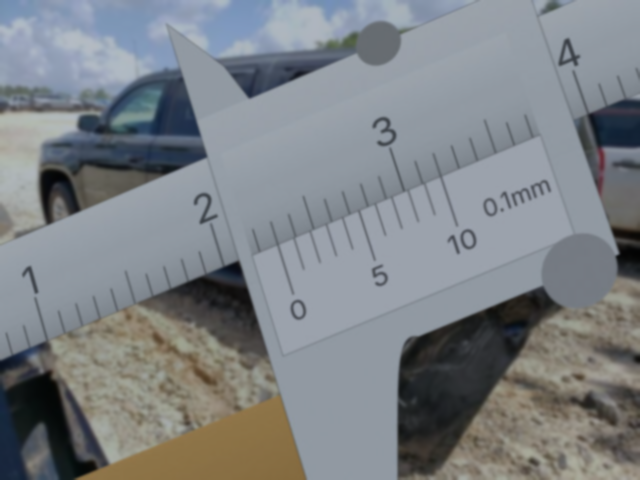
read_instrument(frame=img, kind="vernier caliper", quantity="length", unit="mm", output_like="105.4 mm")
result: 23.0 mm
